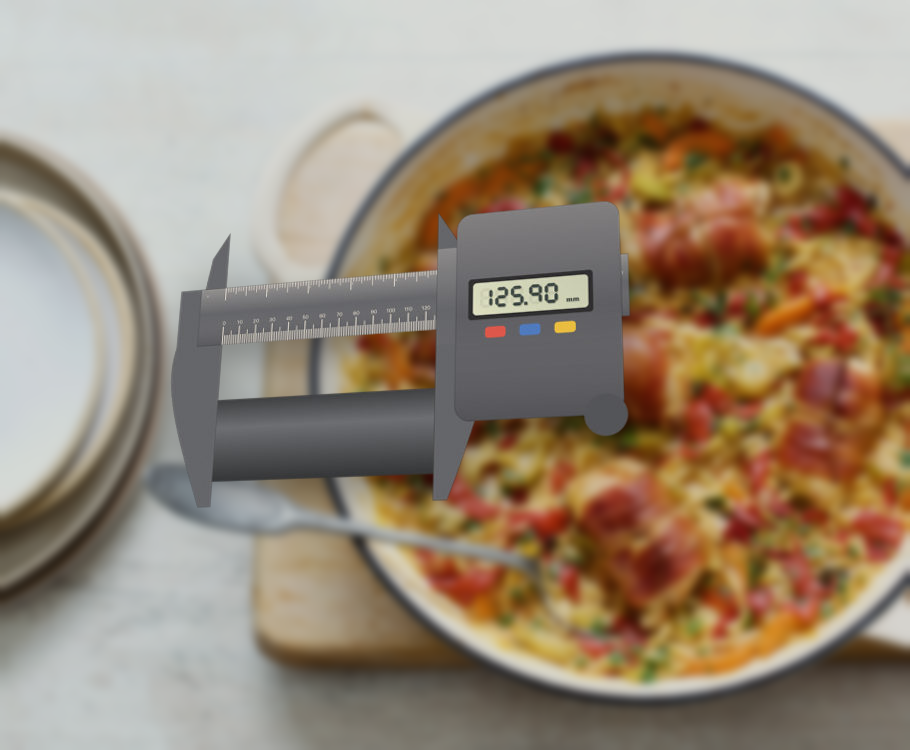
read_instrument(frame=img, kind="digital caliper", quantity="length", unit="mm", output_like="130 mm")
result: 125.90 mm
